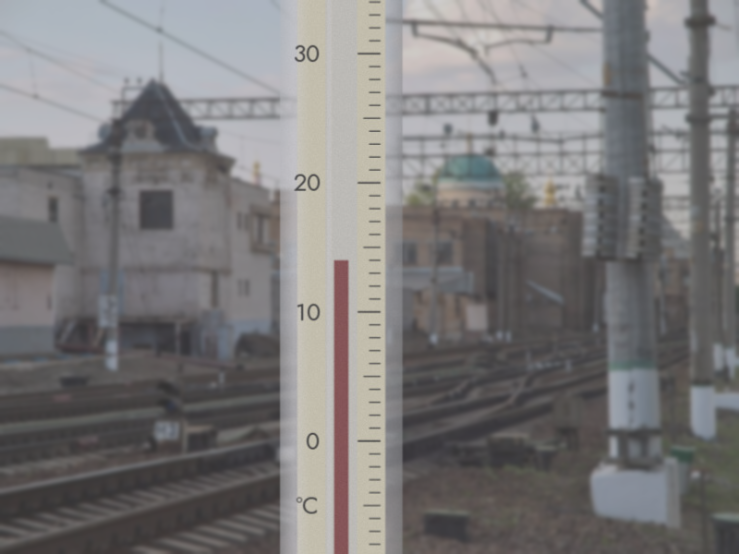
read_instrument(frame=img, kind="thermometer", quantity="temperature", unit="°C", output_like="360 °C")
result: 14 °C
